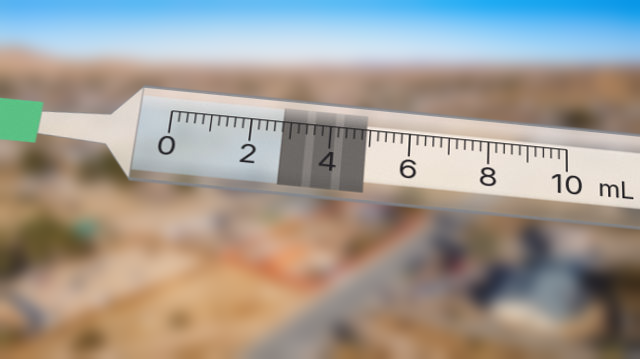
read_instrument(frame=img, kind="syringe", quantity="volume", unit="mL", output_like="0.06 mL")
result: 2.8 mL
